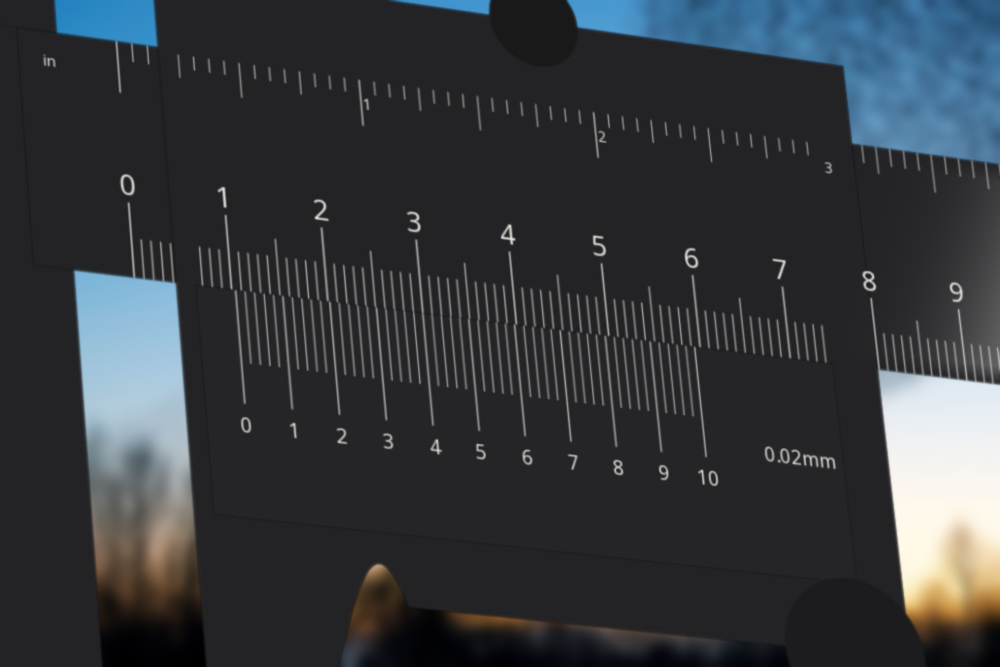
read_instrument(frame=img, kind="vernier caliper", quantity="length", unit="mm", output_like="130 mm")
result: 10.4 mm
